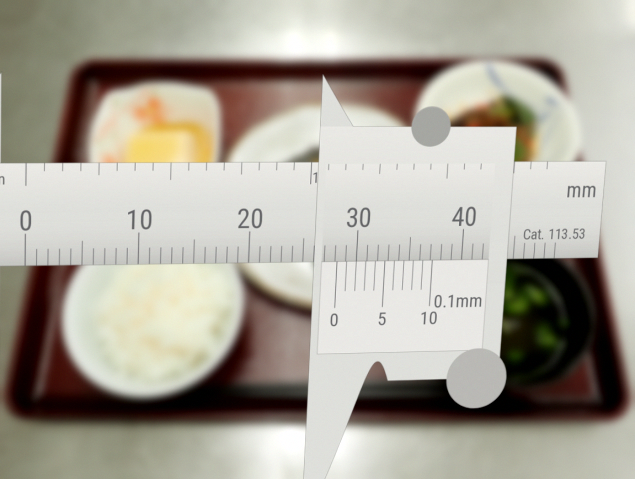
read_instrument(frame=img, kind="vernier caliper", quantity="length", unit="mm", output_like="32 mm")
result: 28.2 mm
